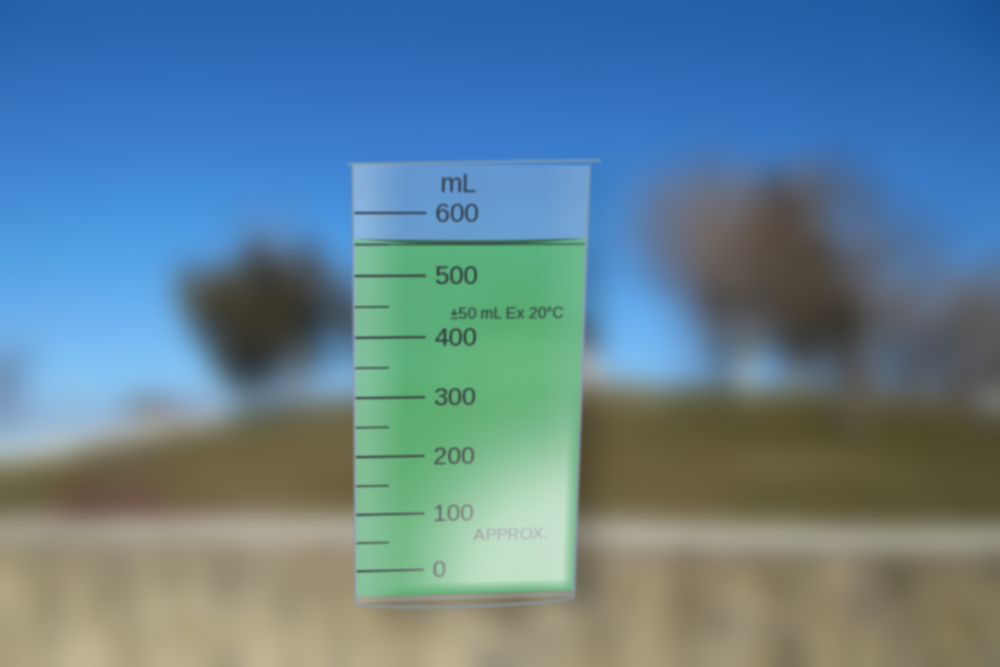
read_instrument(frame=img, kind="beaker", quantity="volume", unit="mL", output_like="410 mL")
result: 550 mL
